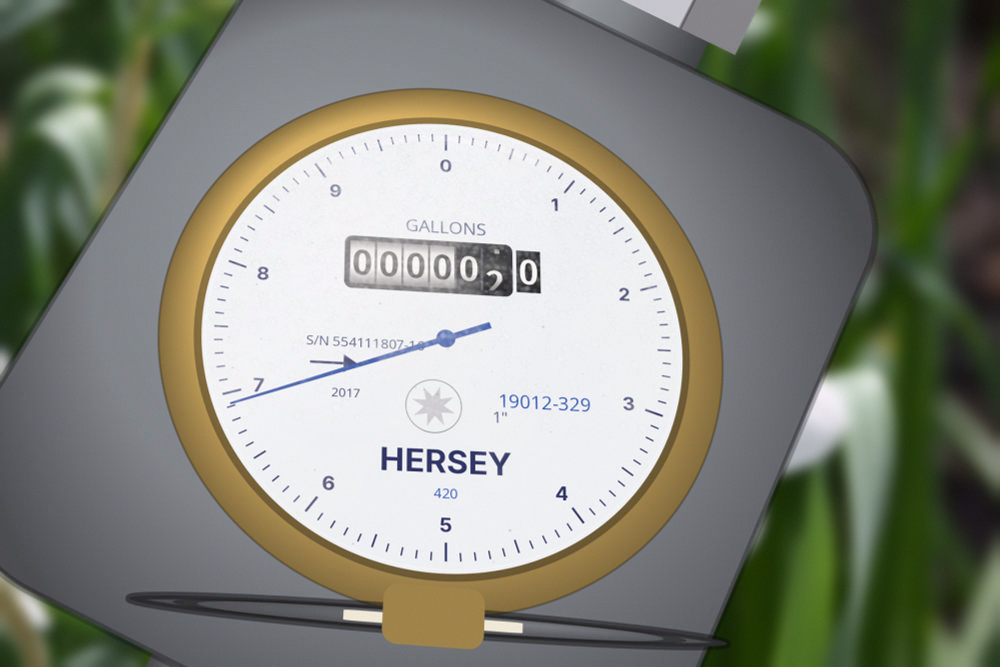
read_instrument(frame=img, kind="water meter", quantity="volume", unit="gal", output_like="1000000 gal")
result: 16.9 gal
